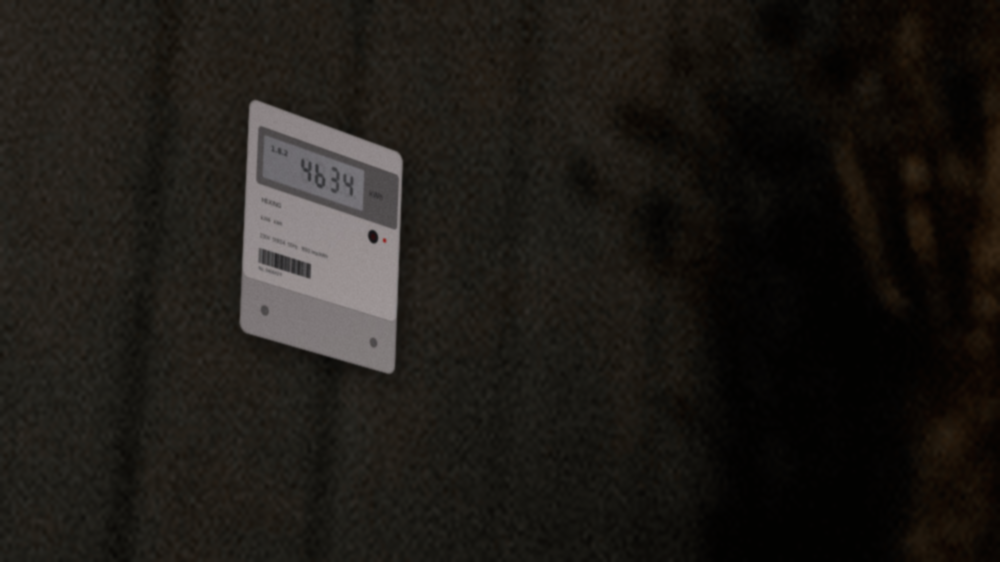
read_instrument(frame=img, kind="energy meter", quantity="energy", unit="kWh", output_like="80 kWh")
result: 4634 kWh
